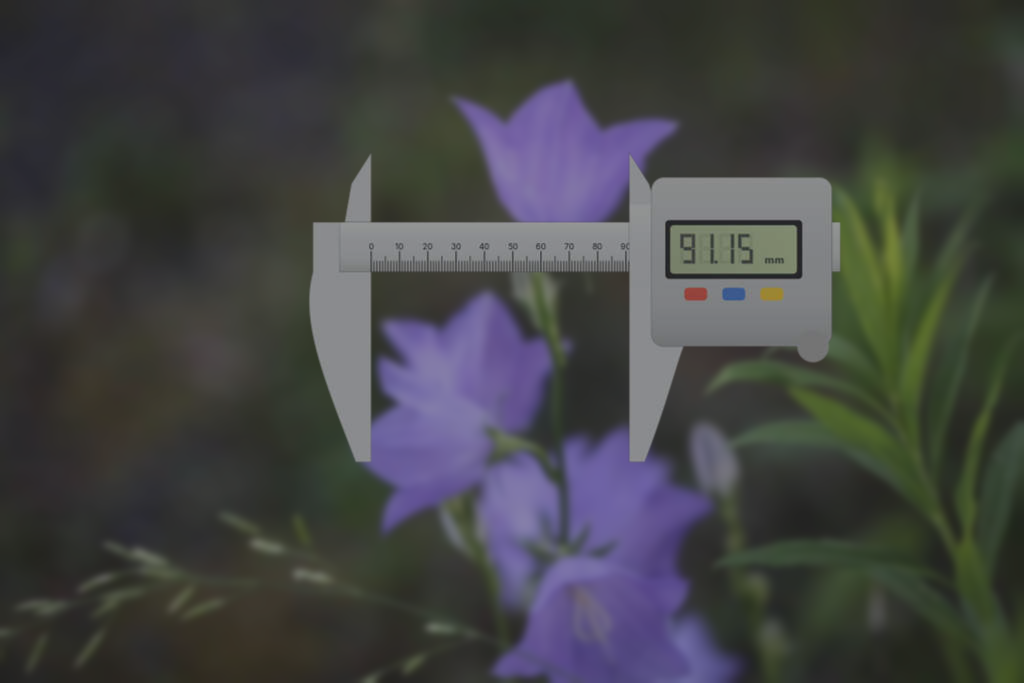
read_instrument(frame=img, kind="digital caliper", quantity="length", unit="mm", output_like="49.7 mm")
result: 91.15 mm
